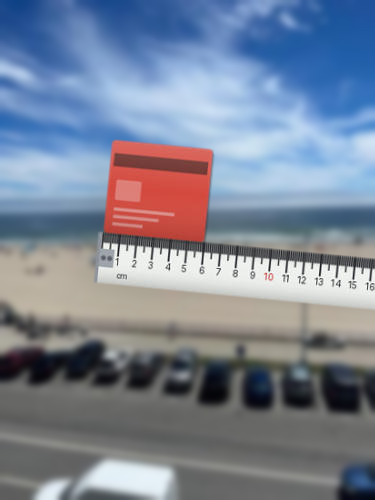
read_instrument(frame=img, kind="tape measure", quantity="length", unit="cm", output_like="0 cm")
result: 6 cm
